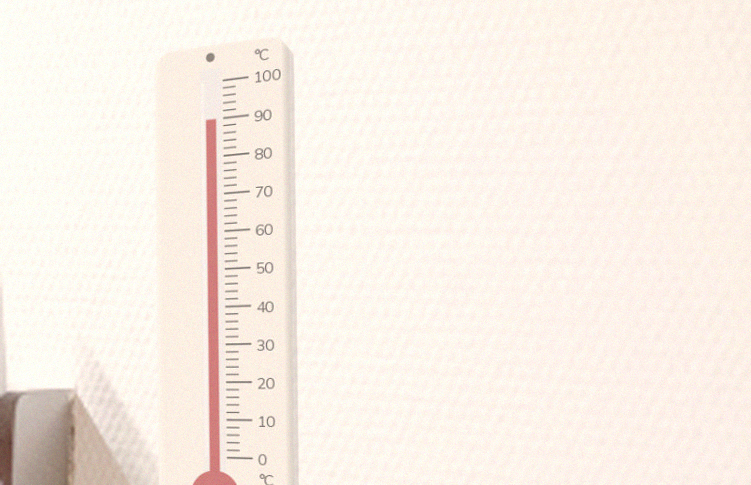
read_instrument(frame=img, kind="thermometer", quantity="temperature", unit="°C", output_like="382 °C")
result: 90 °C
